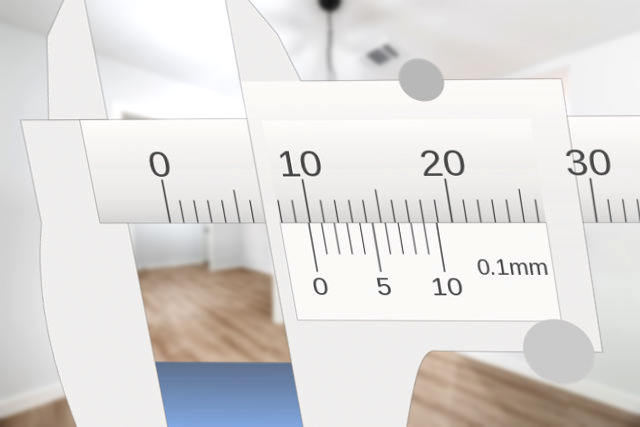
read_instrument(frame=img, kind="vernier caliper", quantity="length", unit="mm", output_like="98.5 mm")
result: 9.9 mm
